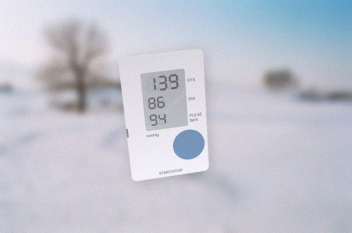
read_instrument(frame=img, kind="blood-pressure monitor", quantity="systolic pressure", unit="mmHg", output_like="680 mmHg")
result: 139 mmHg
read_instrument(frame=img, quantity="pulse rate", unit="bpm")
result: 94 bpm
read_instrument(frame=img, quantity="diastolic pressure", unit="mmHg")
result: 86 mmHg
